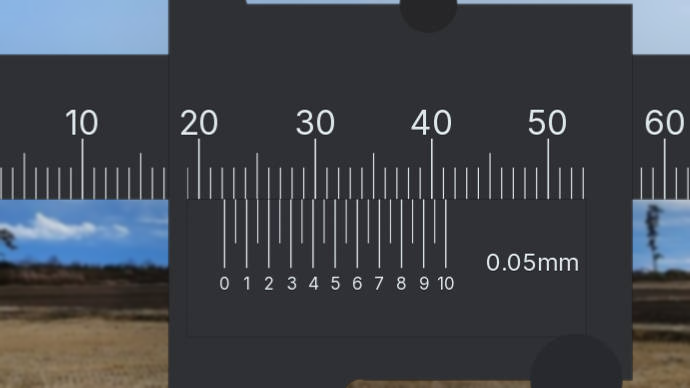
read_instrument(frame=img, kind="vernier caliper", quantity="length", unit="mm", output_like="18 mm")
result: 22.2 mm
